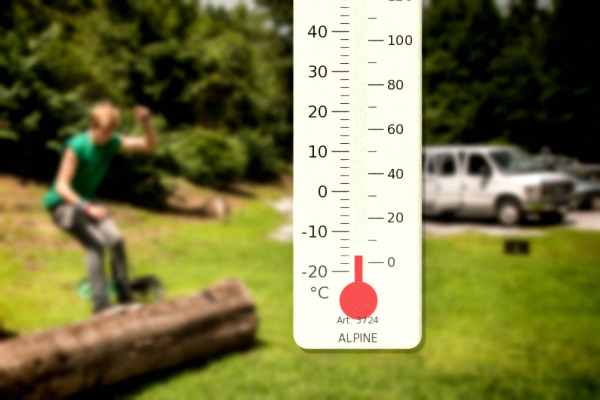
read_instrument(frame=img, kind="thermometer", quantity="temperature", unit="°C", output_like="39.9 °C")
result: -16 °C
